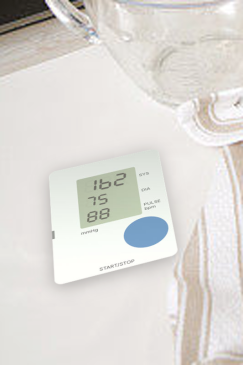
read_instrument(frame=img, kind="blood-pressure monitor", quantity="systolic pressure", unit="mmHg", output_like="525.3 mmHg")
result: 162 mmHg
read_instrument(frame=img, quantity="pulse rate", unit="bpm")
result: 88 bpm
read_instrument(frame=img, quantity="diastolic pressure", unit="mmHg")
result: 75 mmHg
